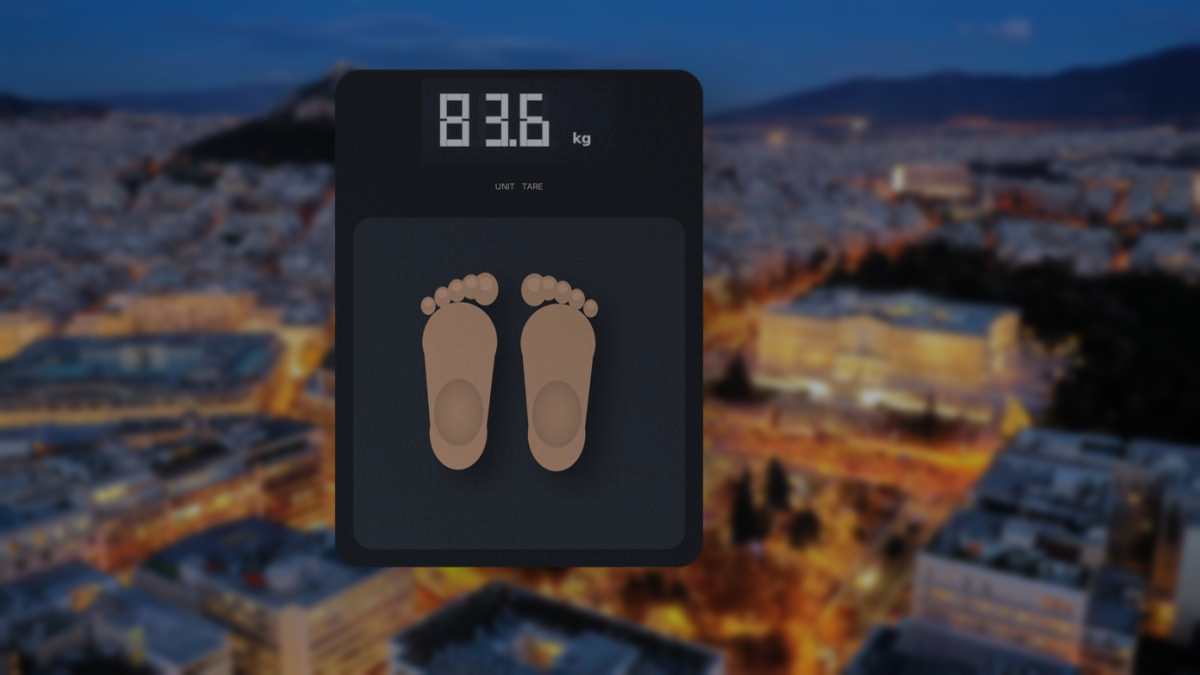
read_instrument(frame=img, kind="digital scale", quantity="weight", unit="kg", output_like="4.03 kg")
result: 83.6 kg
